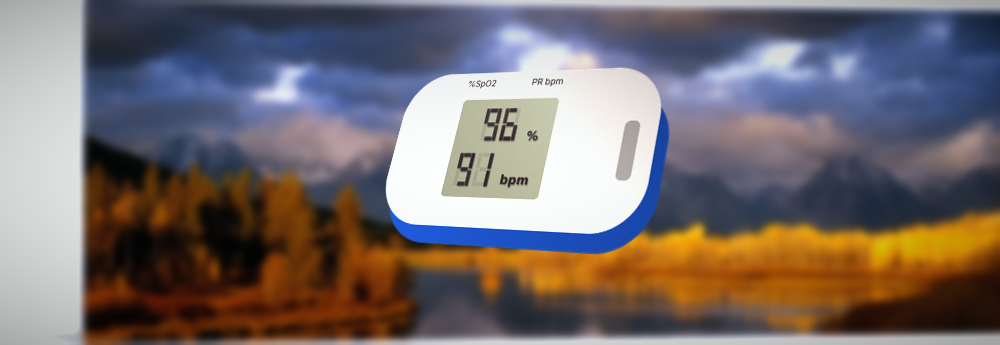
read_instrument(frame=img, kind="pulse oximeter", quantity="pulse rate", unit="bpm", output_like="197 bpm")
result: 91 bpm
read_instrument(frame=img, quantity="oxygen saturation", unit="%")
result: 96 %
